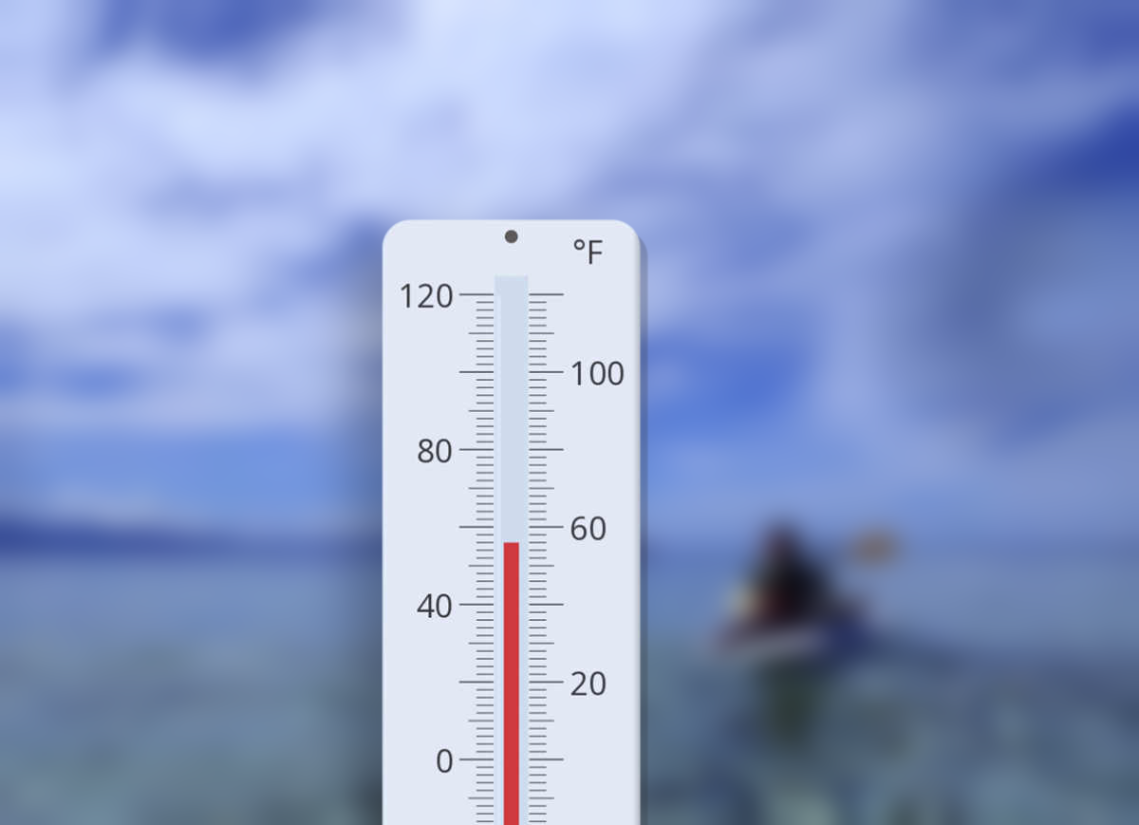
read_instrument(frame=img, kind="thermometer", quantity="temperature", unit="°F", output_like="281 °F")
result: 56 °F
